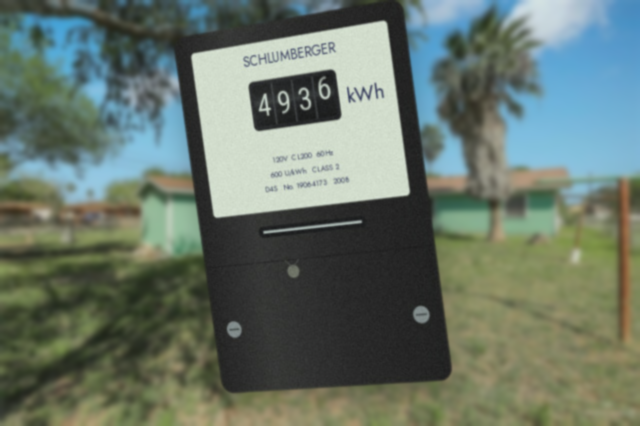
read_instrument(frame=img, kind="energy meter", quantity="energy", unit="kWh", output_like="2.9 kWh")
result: 4936 kWh
